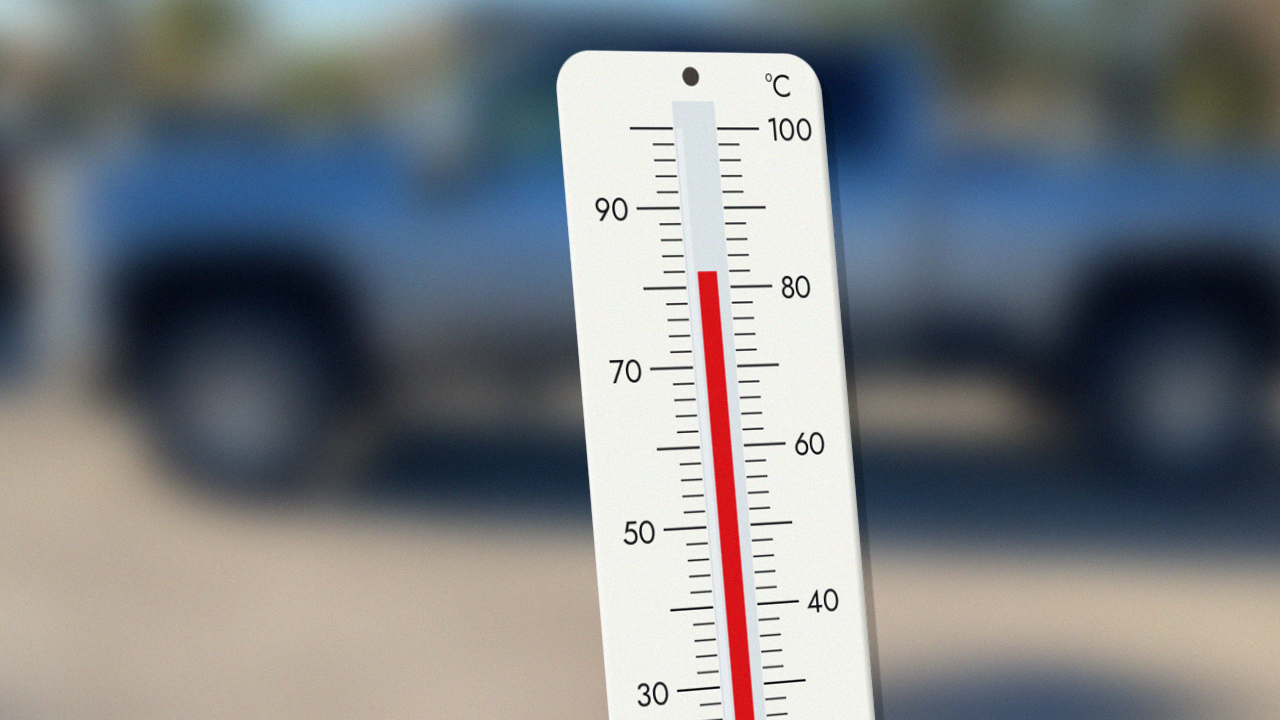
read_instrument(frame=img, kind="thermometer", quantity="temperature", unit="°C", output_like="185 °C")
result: 82 °C
